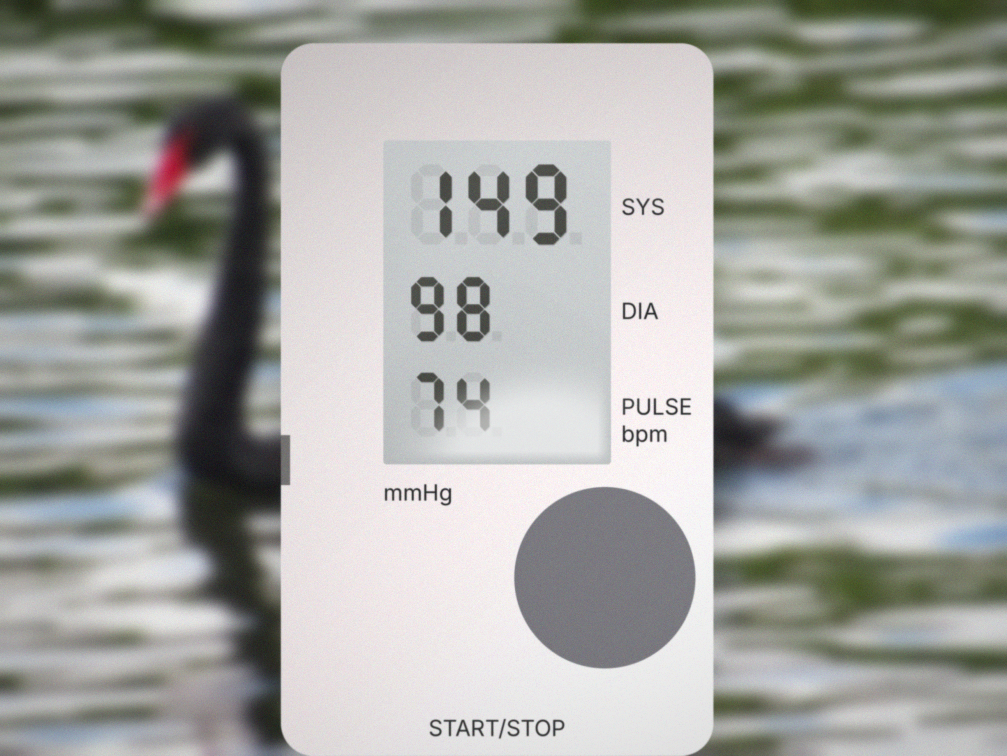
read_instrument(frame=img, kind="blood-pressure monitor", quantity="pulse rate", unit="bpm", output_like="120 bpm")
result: 74 bpm
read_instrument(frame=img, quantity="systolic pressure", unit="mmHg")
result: 149 mmHg
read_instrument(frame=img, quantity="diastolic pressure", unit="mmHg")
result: 98 mmHg
